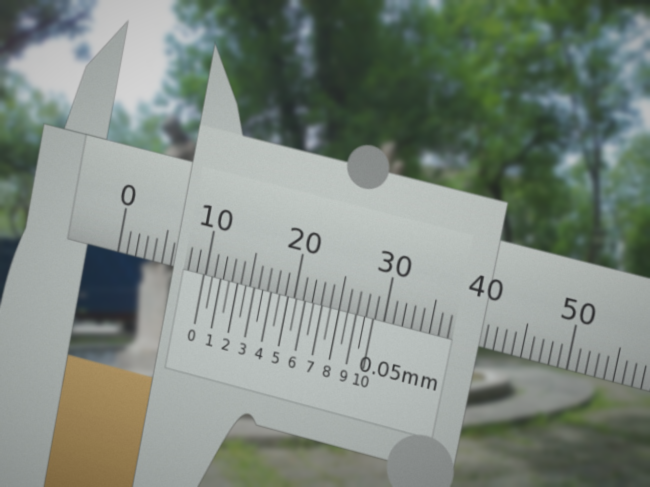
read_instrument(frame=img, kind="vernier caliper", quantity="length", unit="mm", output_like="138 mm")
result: 9.8 mm
